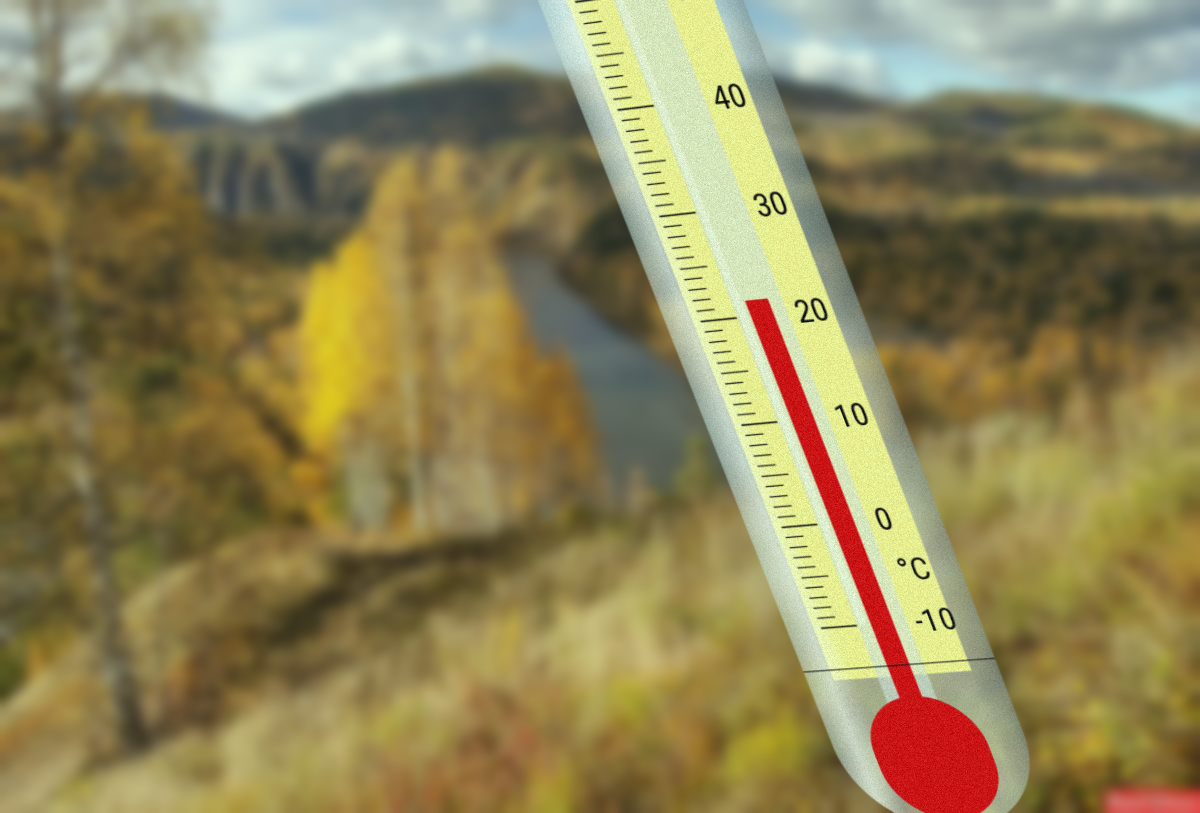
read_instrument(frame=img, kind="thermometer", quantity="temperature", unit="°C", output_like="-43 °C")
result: 21.5 °C
